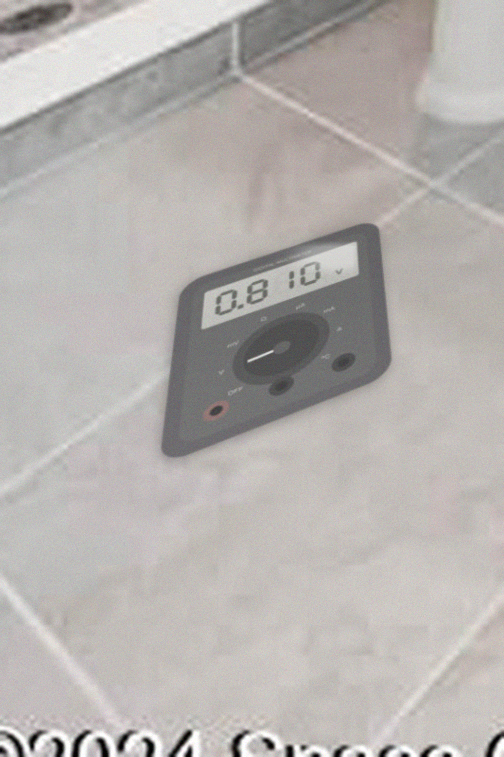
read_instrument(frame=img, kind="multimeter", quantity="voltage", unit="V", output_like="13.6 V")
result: 0.810 V
